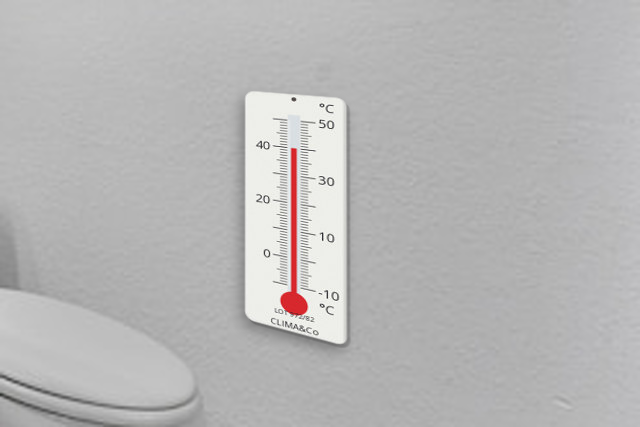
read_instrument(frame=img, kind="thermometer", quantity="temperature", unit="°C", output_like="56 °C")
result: 40 °C
